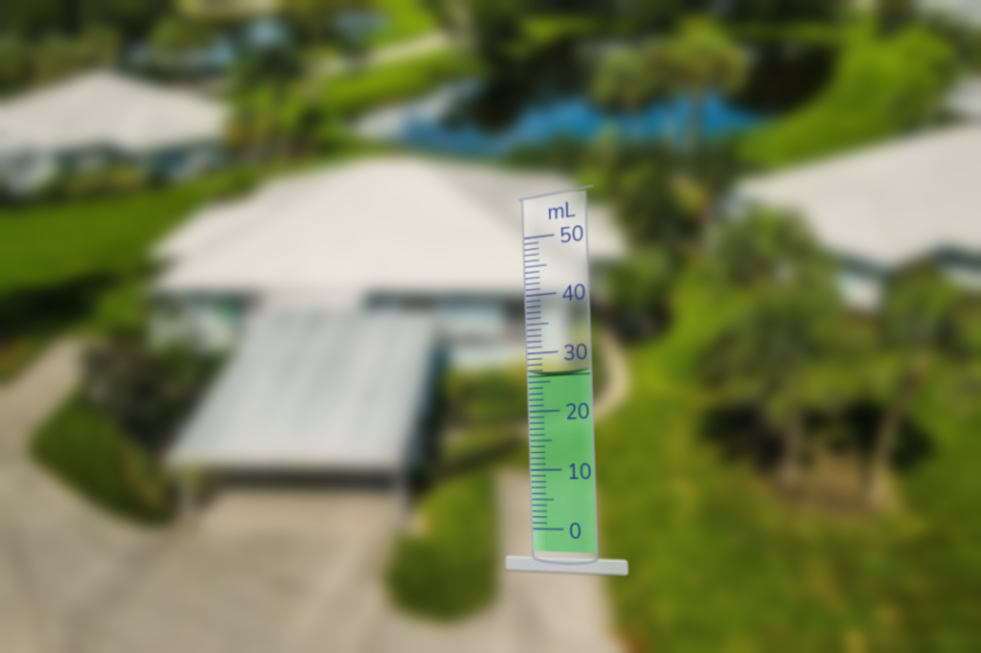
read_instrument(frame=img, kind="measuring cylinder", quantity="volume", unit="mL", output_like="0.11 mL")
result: 26 mL
